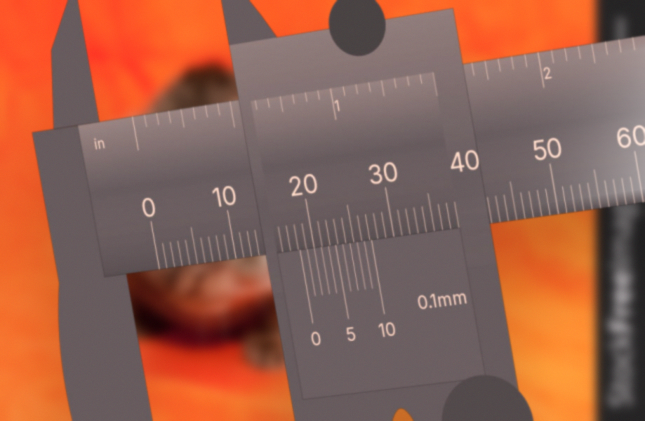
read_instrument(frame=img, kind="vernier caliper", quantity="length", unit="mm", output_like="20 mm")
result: 18.2 mm
